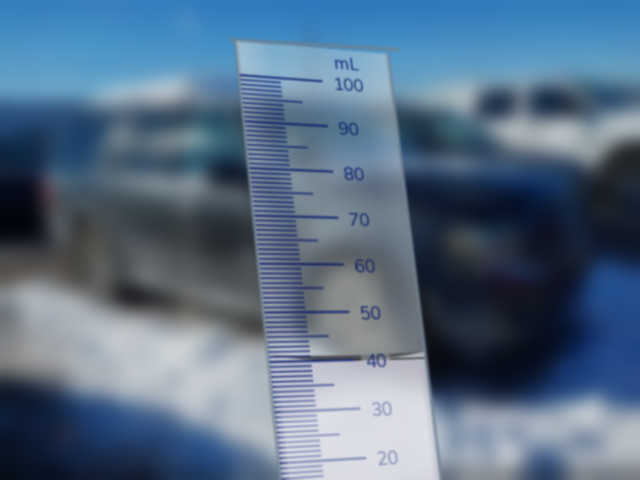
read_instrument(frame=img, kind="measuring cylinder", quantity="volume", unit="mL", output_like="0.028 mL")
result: 40 mL
